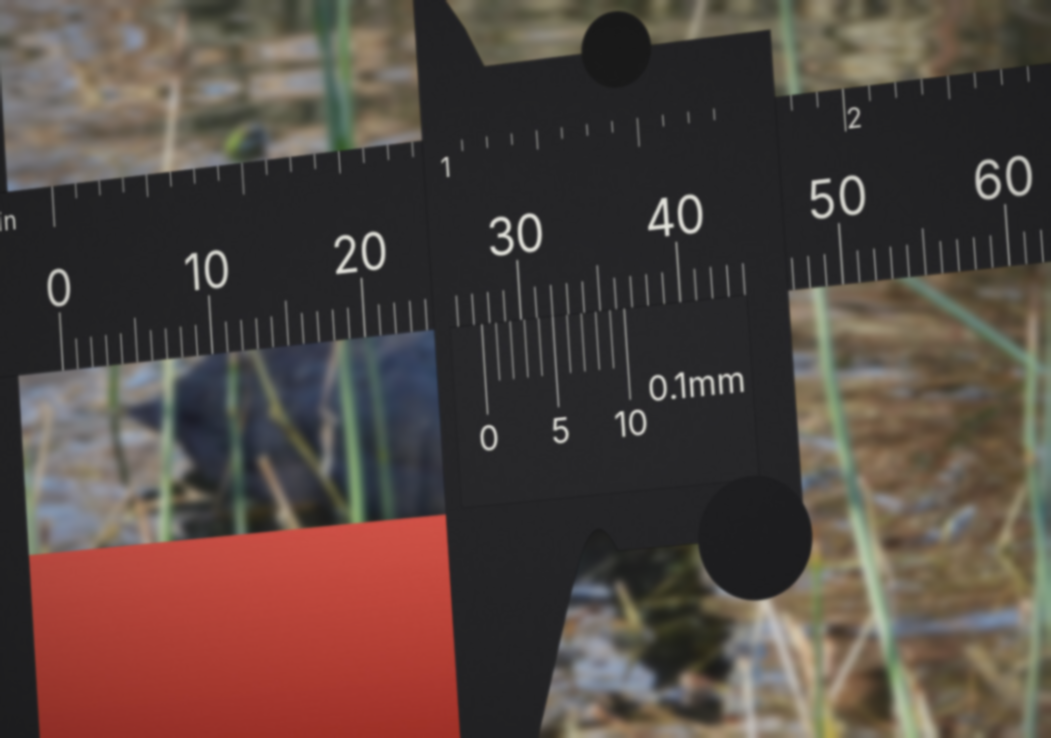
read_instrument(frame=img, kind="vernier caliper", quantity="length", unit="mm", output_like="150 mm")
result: 27.5 mm
